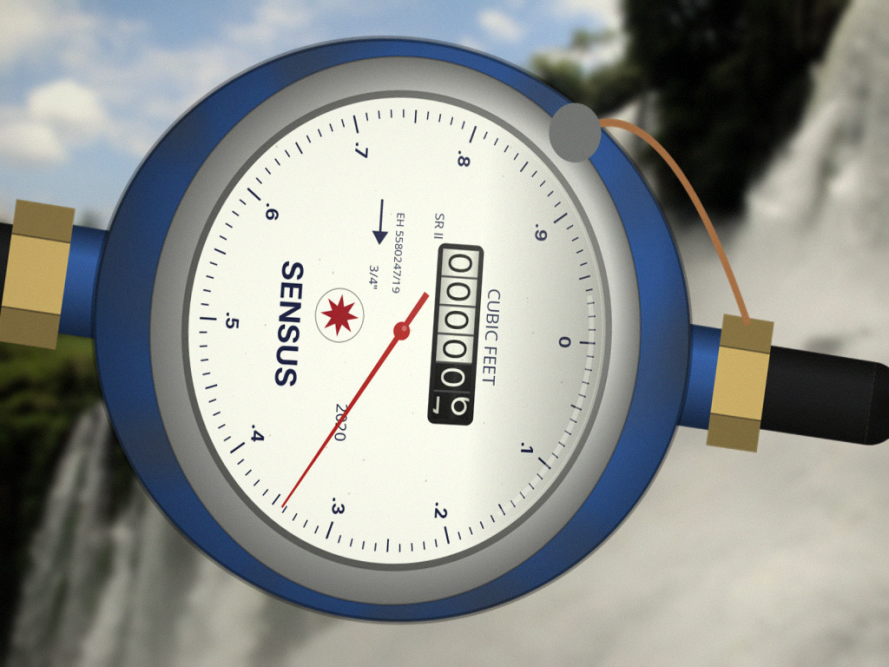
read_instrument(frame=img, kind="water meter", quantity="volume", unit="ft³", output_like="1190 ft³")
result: 6.34 ft³
